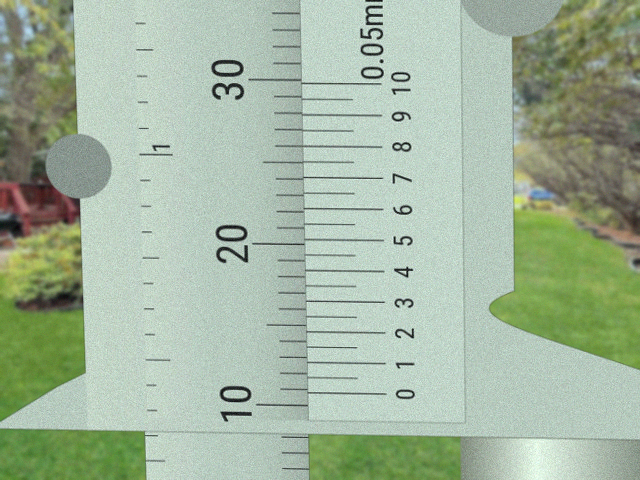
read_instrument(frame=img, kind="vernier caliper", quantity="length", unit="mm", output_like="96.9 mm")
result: 10.8 mm
